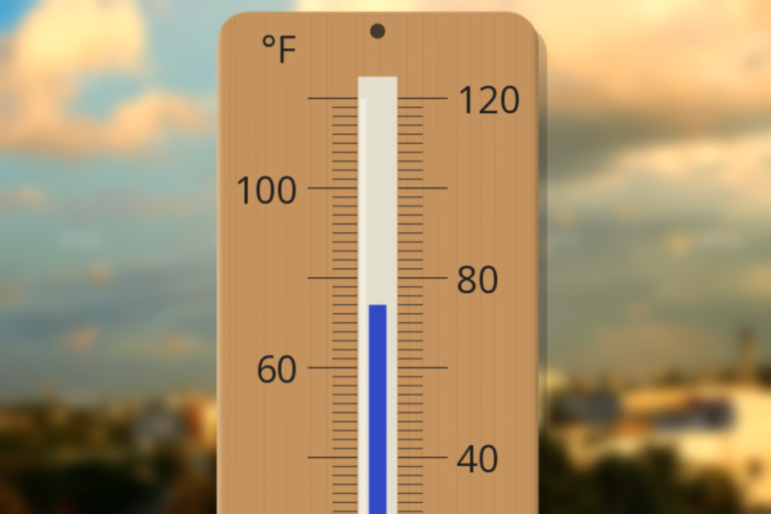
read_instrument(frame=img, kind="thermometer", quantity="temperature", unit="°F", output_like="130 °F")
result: 74 °F
